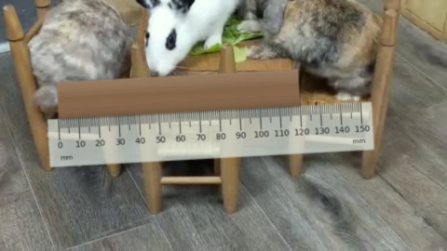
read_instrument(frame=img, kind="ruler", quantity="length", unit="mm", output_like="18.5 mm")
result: 120 mm
